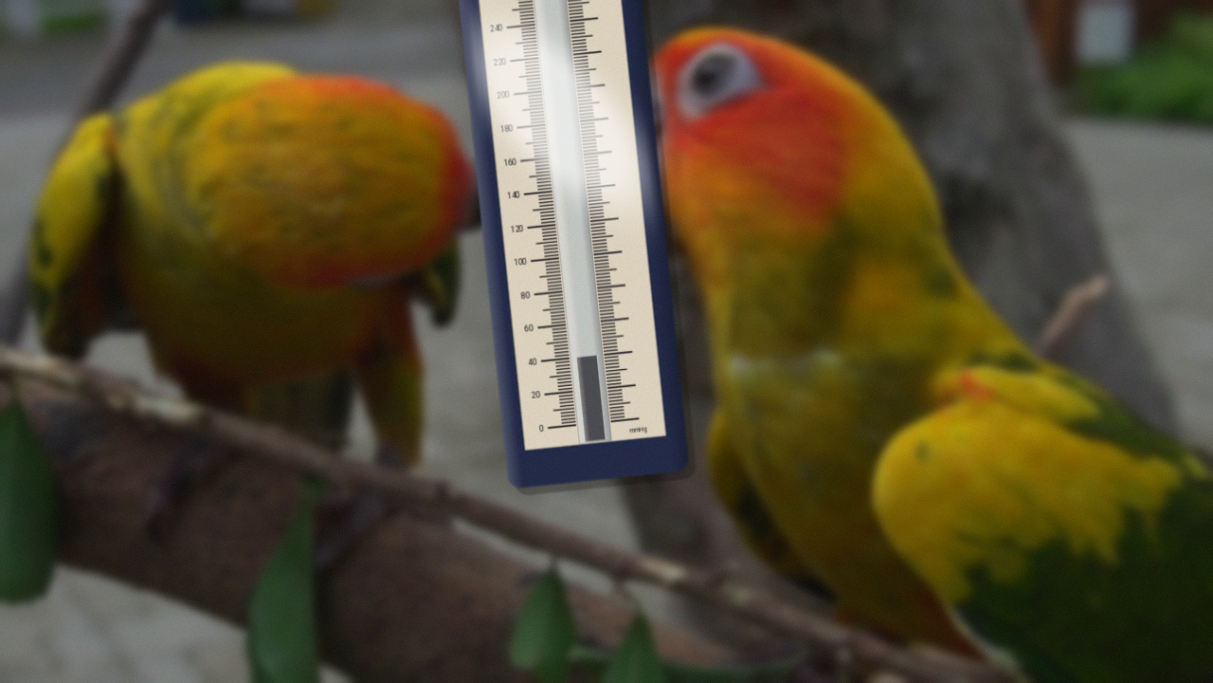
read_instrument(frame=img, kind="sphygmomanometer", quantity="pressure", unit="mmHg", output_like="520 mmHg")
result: 40 mmHg
